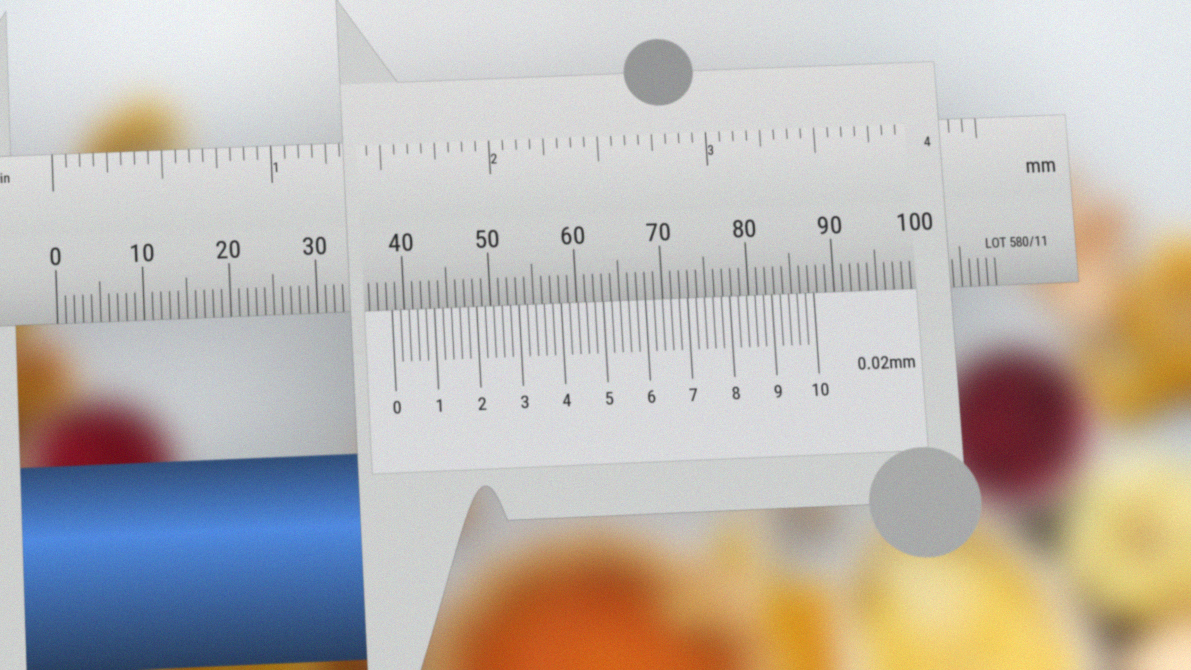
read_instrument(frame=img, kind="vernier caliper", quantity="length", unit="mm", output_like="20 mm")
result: 38.6 mm
